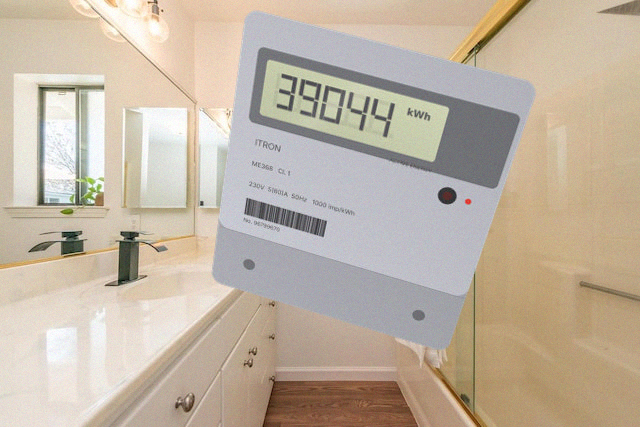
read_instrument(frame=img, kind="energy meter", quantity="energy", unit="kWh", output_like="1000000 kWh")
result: 39044 kWh
